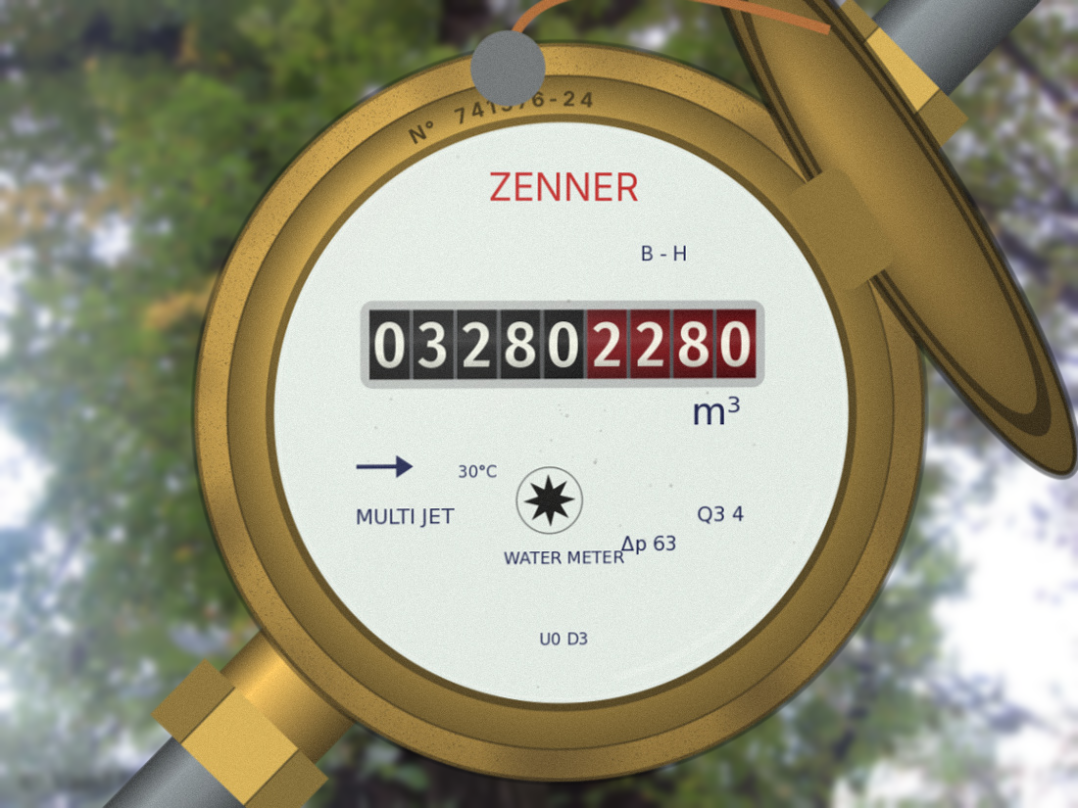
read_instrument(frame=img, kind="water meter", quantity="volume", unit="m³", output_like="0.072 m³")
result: 3280.2280 m³
